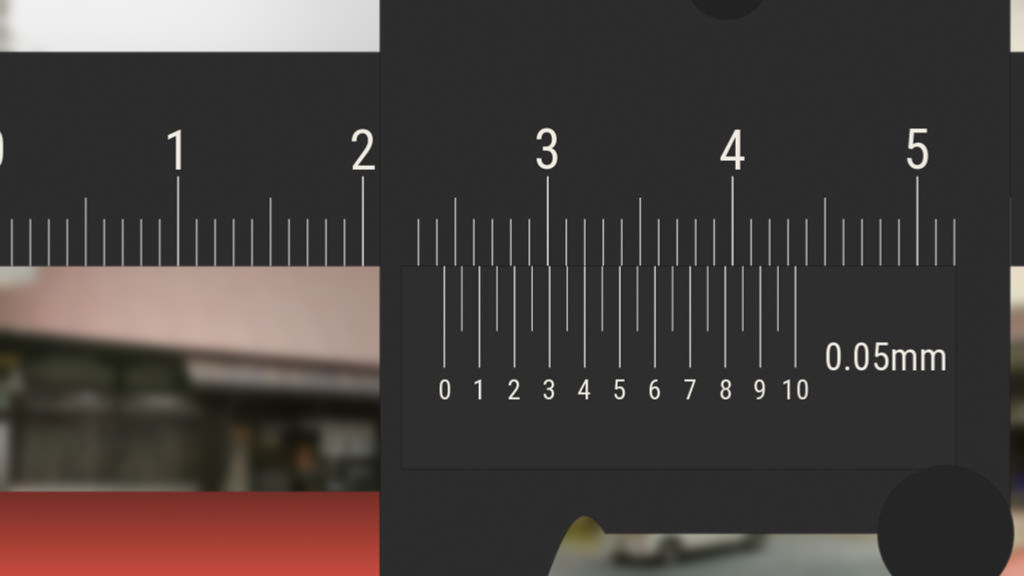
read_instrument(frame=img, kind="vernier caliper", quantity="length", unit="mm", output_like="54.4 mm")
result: 24.4 mm
